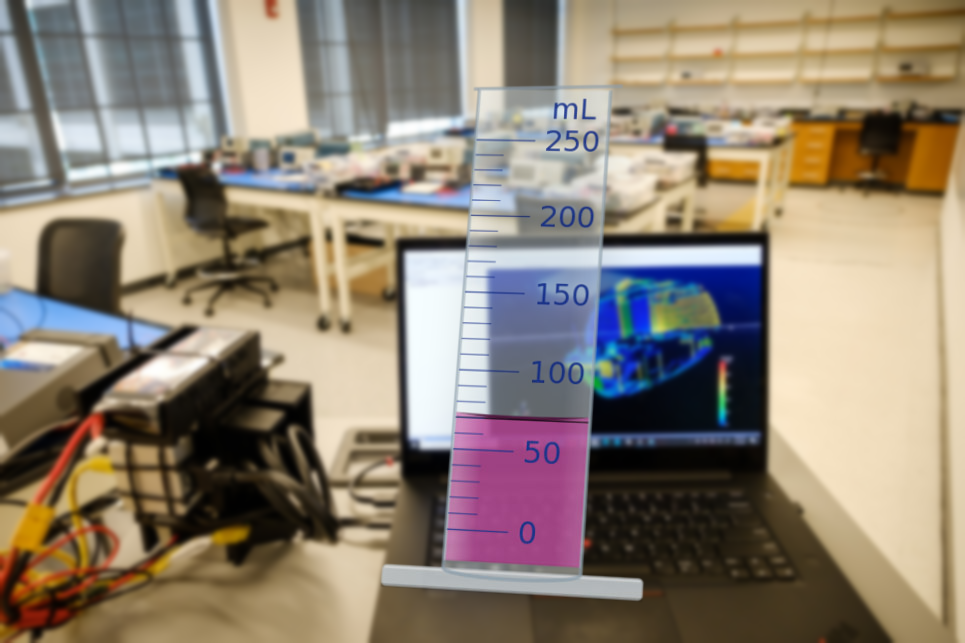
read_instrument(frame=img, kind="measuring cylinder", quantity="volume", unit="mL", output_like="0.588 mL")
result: 70 mL
